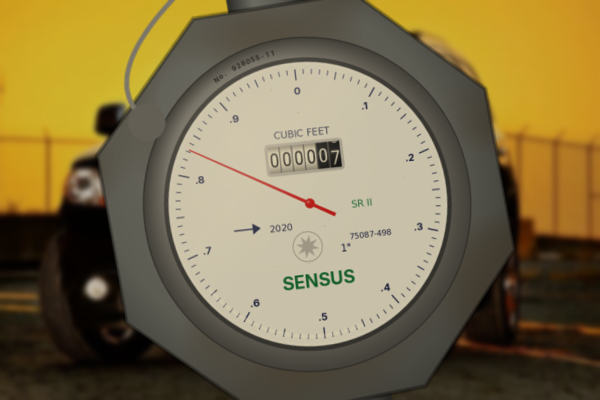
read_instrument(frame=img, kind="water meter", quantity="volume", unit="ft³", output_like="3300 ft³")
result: 6.83 ft³
